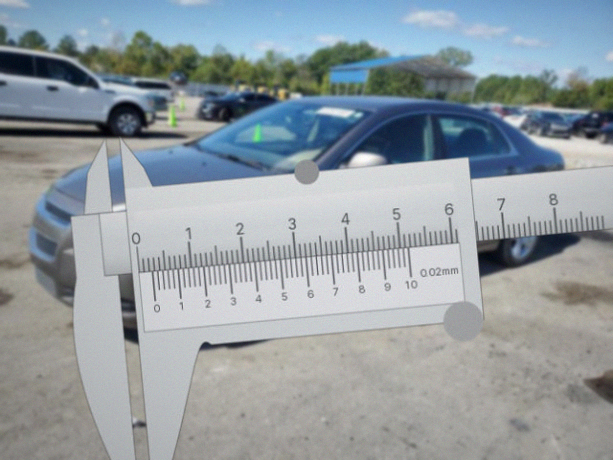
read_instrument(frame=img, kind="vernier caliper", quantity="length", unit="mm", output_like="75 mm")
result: 2.6 mm
